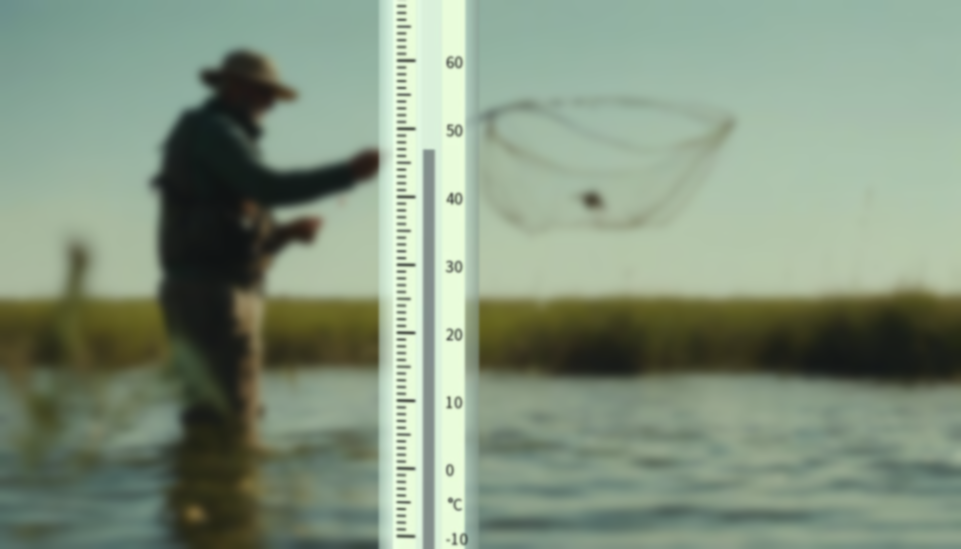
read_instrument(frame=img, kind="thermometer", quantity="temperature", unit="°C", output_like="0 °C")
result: 47 °C
